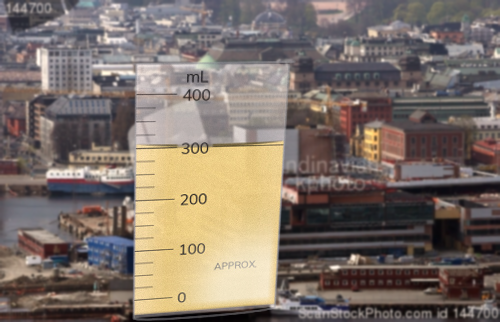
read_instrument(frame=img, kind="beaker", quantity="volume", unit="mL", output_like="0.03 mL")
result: 300 mL
